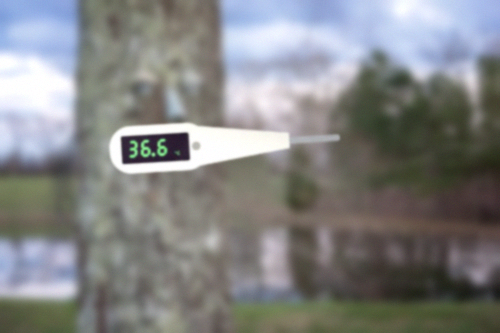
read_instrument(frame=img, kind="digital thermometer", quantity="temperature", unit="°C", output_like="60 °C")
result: 36.6 °C
